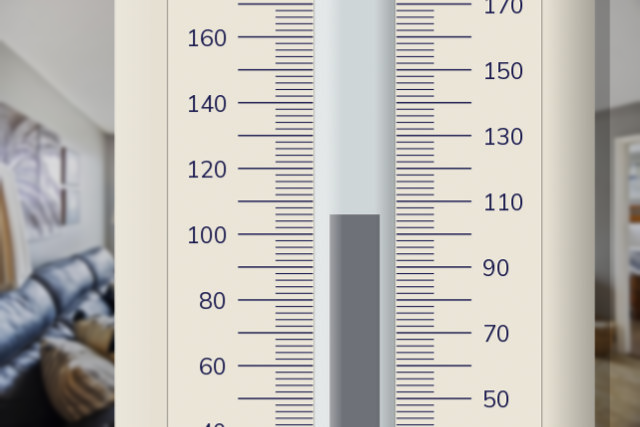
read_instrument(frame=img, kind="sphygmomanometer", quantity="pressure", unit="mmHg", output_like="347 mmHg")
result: 106 mmHg
